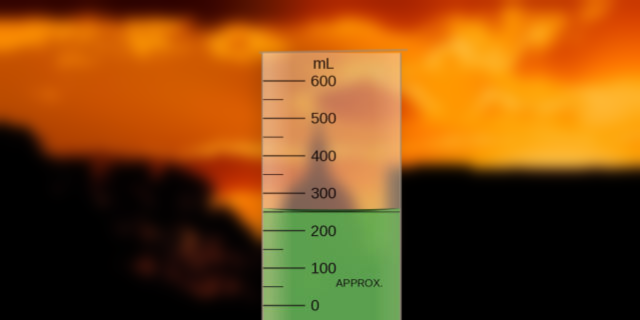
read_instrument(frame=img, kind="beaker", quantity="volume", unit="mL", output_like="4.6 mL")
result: 250 mL
